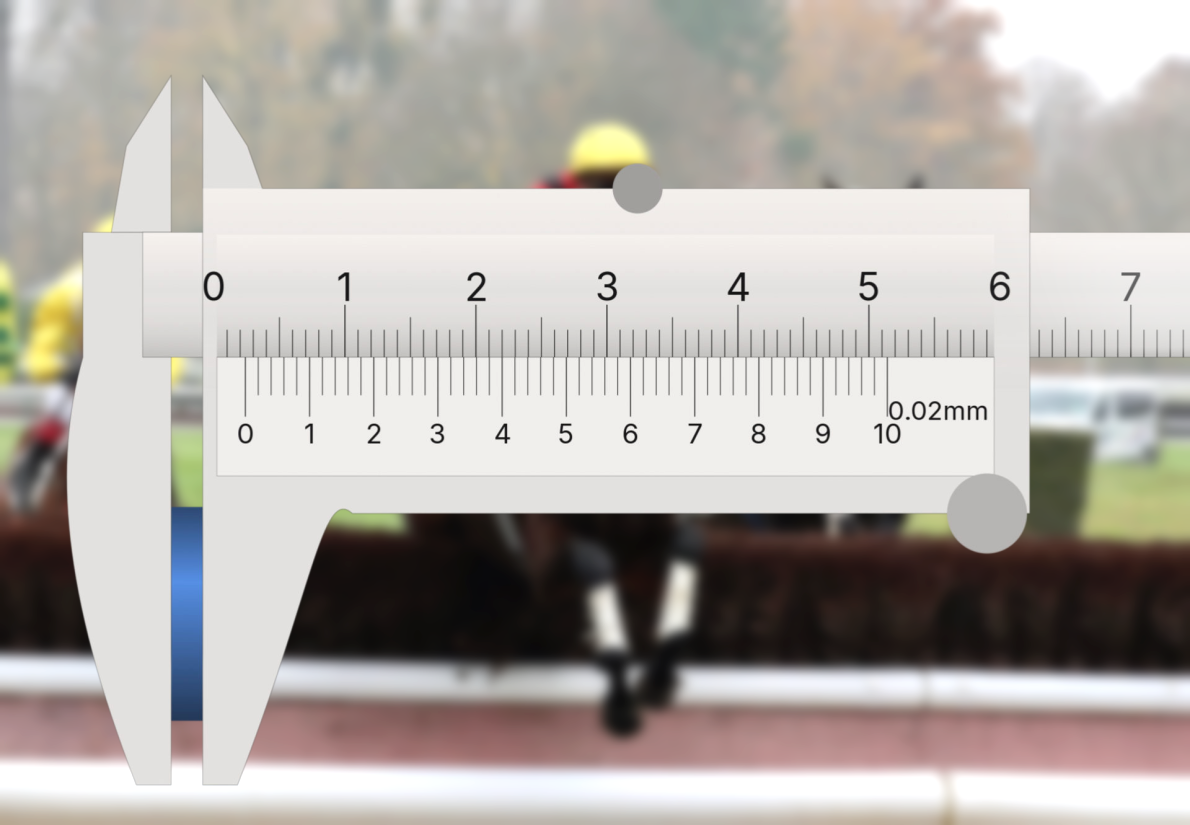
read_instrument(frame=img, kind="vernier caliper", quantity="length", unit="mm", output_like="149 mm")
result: 2.4 mm
